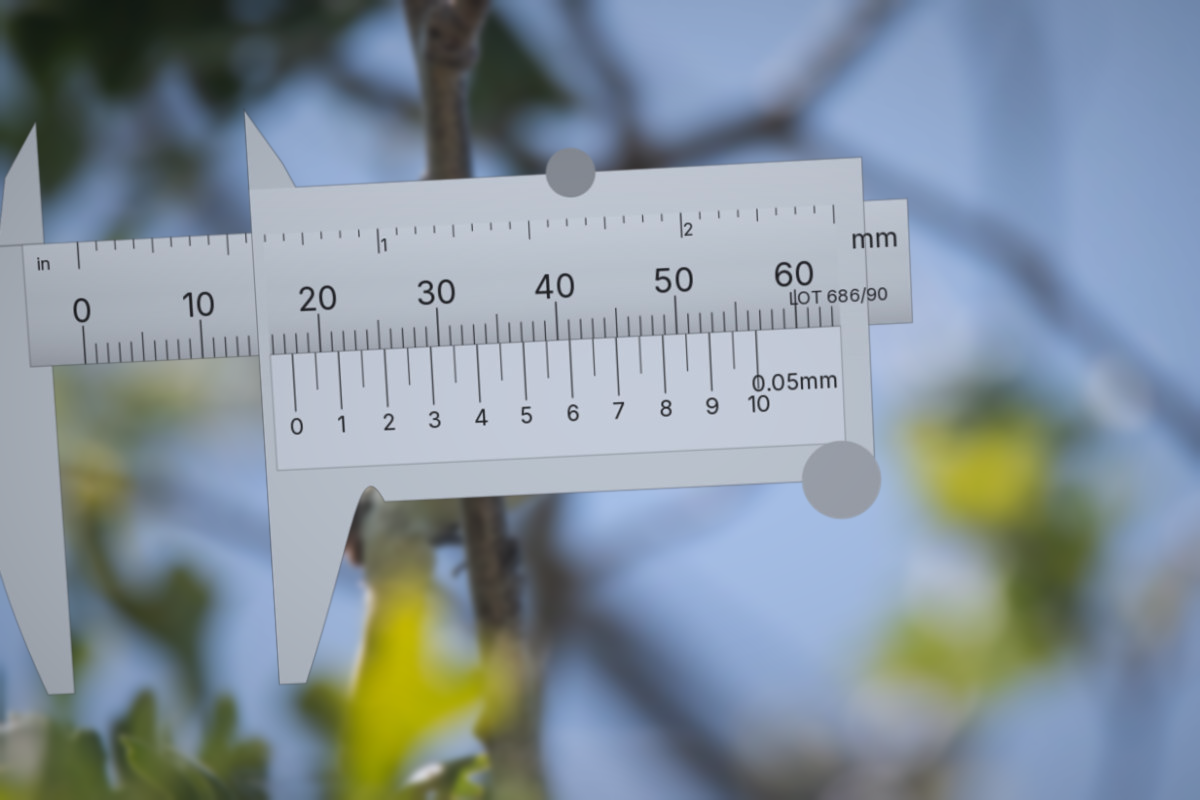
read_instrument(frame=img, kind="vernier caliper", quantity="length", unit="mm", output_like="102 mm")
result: 17.6 mm
